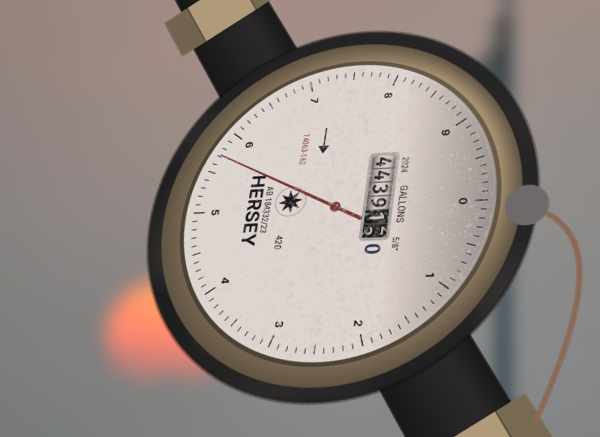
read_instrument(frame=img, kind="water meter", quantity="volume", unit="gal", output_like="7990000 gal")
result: 4439125.7 gal
